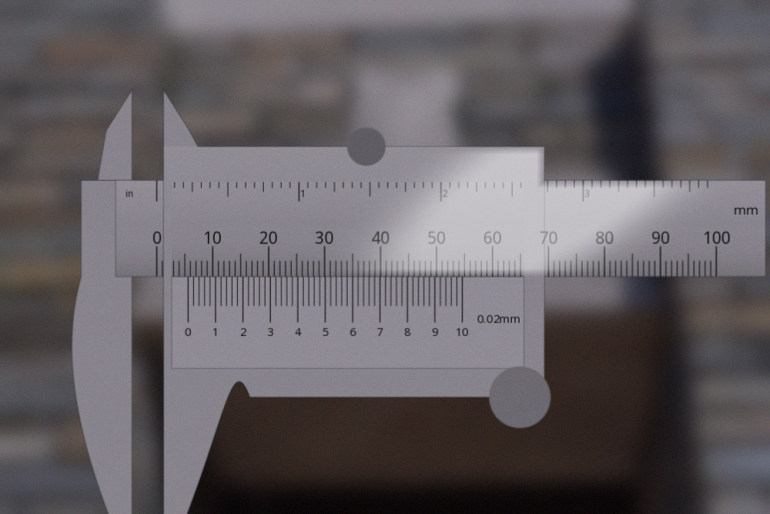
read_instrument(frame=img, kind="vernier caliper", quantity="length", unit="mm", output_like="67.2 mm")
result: 5.6 mm
